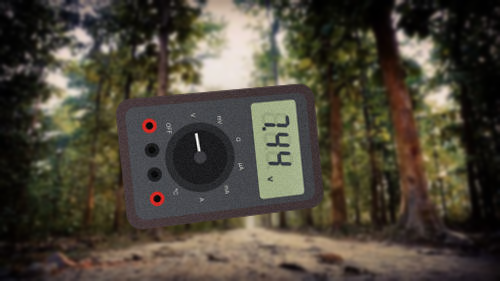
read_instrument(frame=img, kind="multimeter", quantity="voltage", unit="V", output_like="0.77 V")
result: 7.44 V
